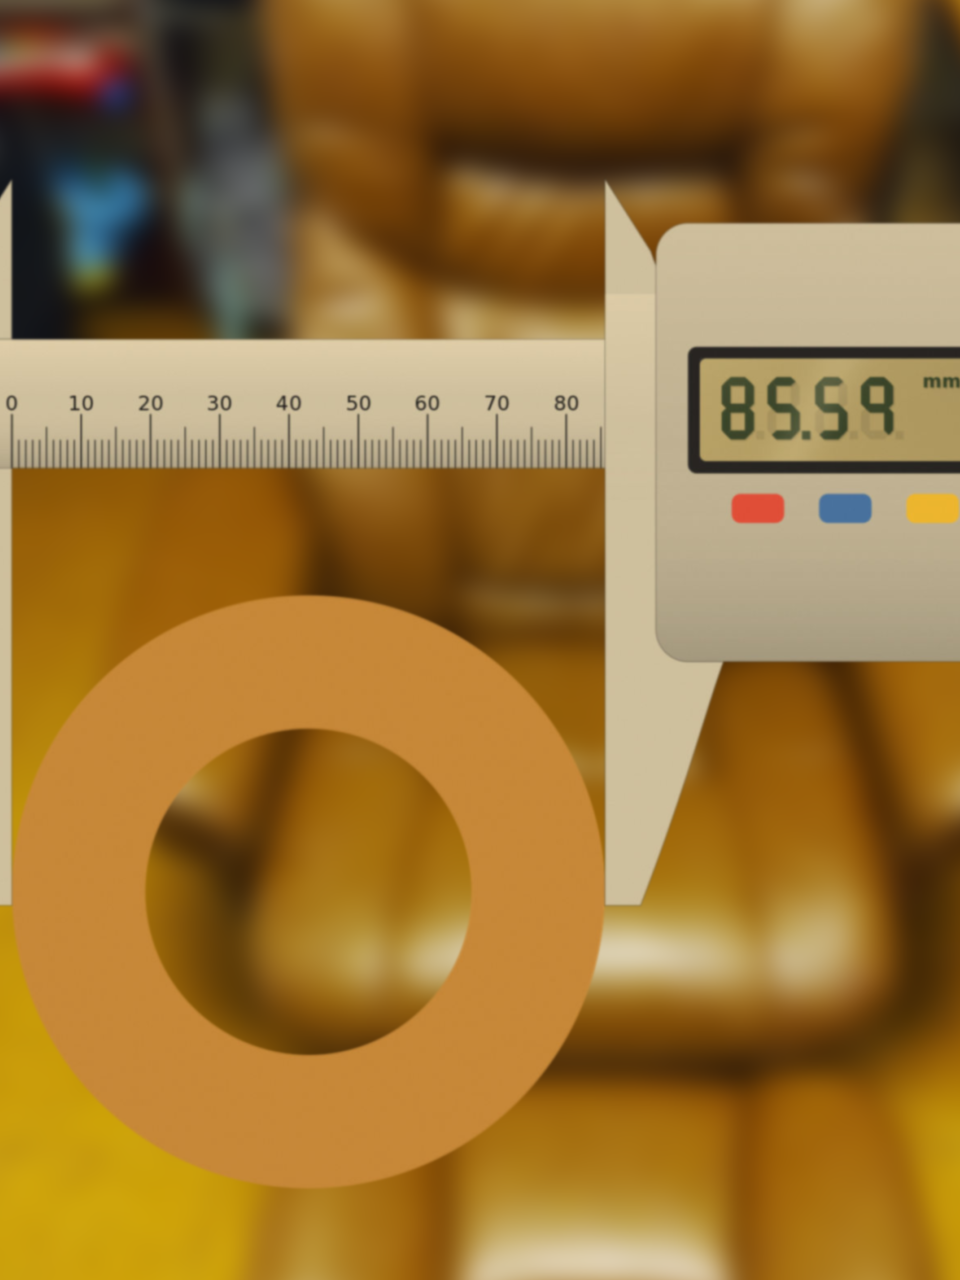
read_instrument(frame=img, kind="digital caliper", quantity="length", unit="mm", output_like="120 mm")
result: 85.59 mm
